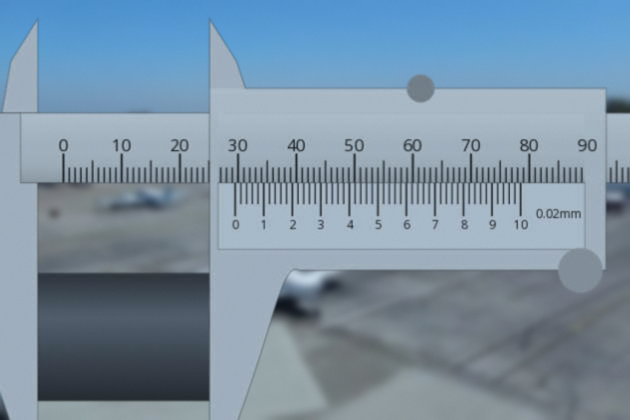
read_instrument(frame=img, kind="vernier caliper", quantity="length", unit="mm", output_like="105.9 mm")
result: 29.5 mm
